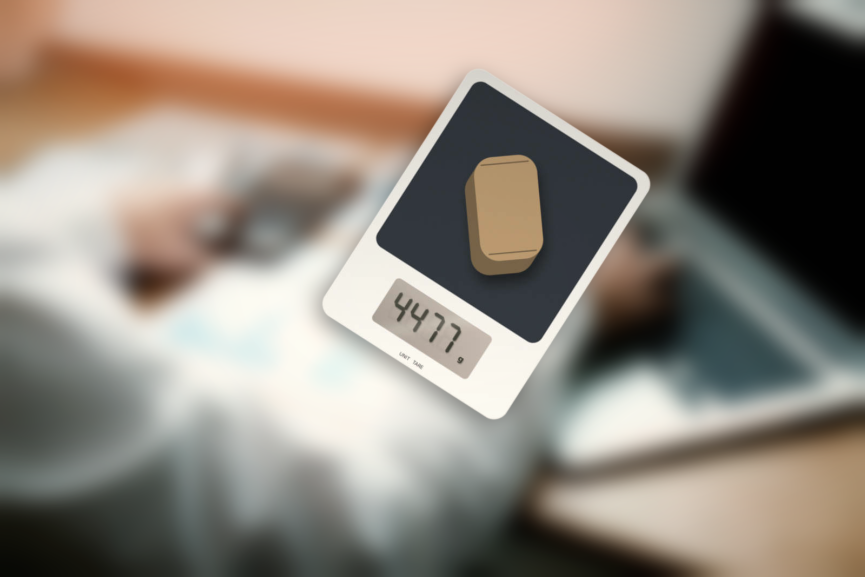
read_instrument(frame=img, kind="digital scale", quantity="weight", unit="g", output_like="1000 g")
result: 4477 g
